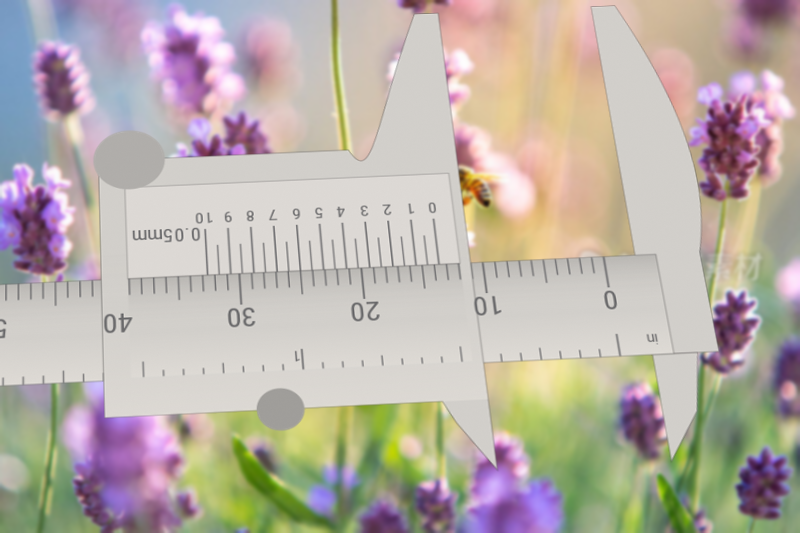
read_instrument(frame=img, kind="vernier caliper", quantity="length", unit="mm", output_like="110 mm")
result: 13.6 mm
